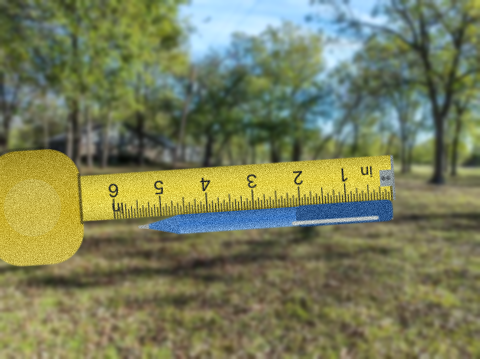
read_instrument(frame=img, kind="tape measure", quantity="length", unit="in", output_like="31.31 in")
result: 5.5 in
